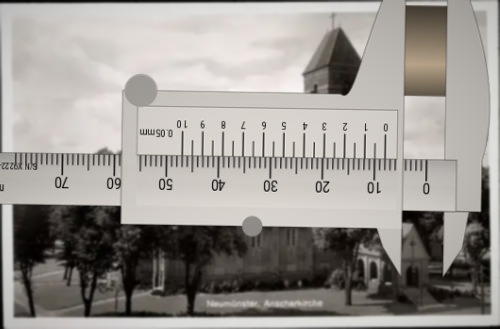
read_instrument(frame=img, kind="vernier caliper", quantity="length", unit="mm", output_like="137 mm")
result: 8.0 mm
